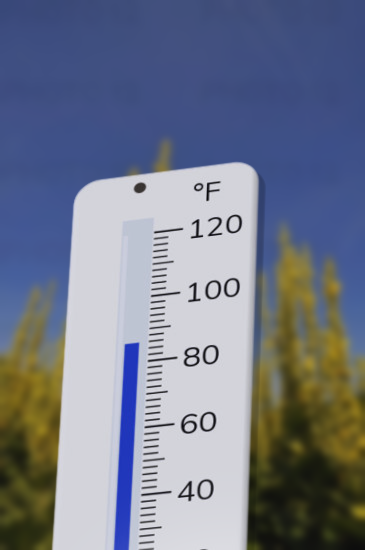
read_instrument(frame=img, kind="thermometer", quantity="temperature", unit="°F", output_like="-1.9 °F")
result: 86 °F
